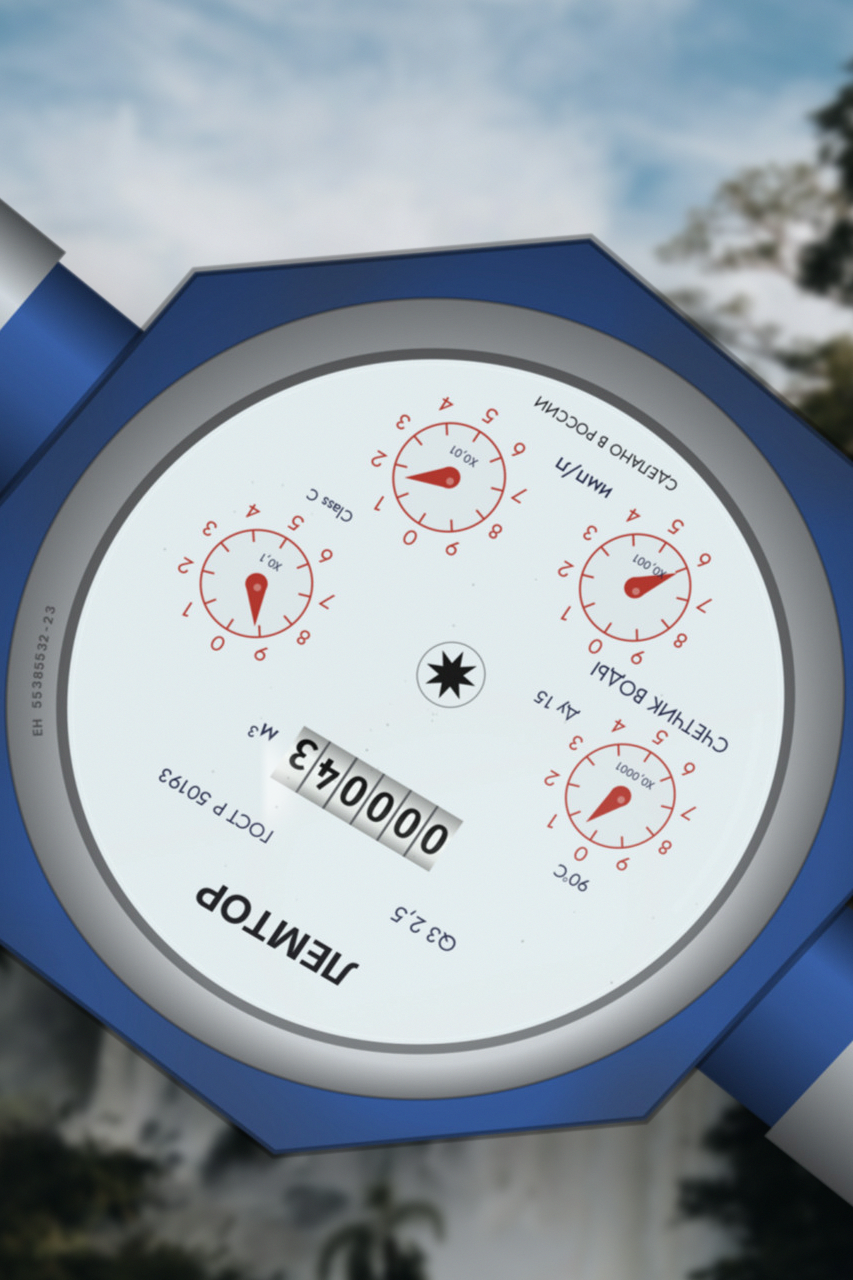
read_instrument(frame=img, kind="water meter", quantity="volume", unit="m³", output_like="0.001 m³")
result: 42.9160 m³
